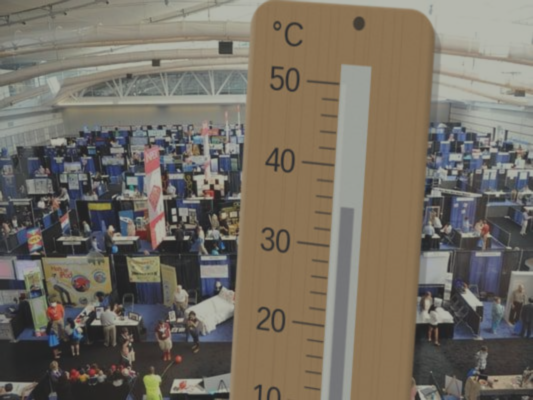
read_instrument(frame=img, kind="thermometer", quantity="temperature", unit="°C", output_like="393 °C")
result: 35 °C
